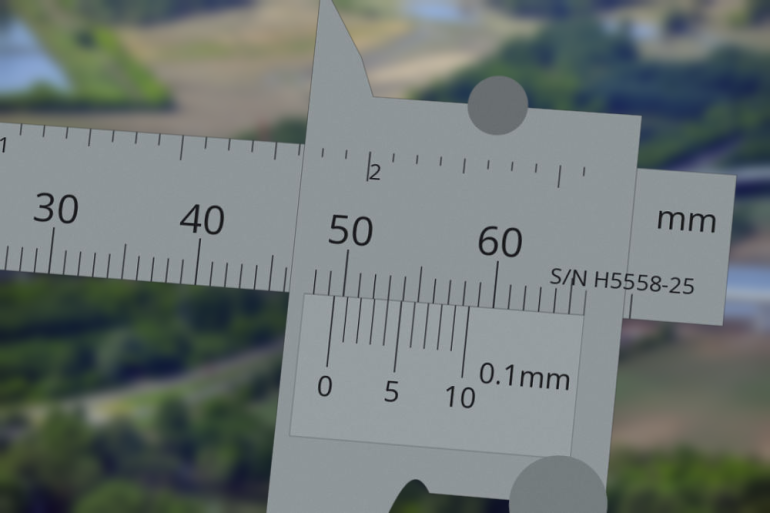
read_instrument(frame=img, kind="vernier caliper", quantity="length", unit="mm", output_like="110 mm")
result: 49.4 mm
